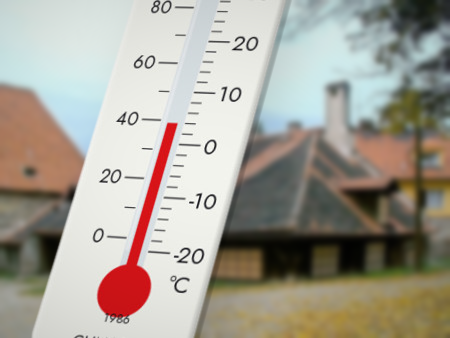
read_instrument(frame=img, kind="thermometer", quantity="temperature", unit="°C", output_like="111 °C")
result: 4 °C
